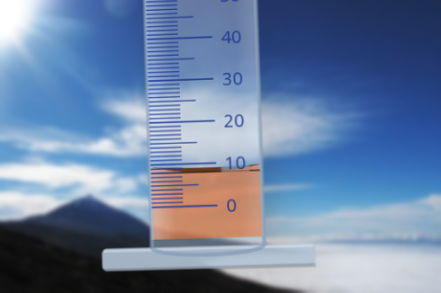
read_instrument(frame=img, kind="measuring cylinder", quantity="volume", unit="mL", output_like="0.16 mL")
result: 8 mL
